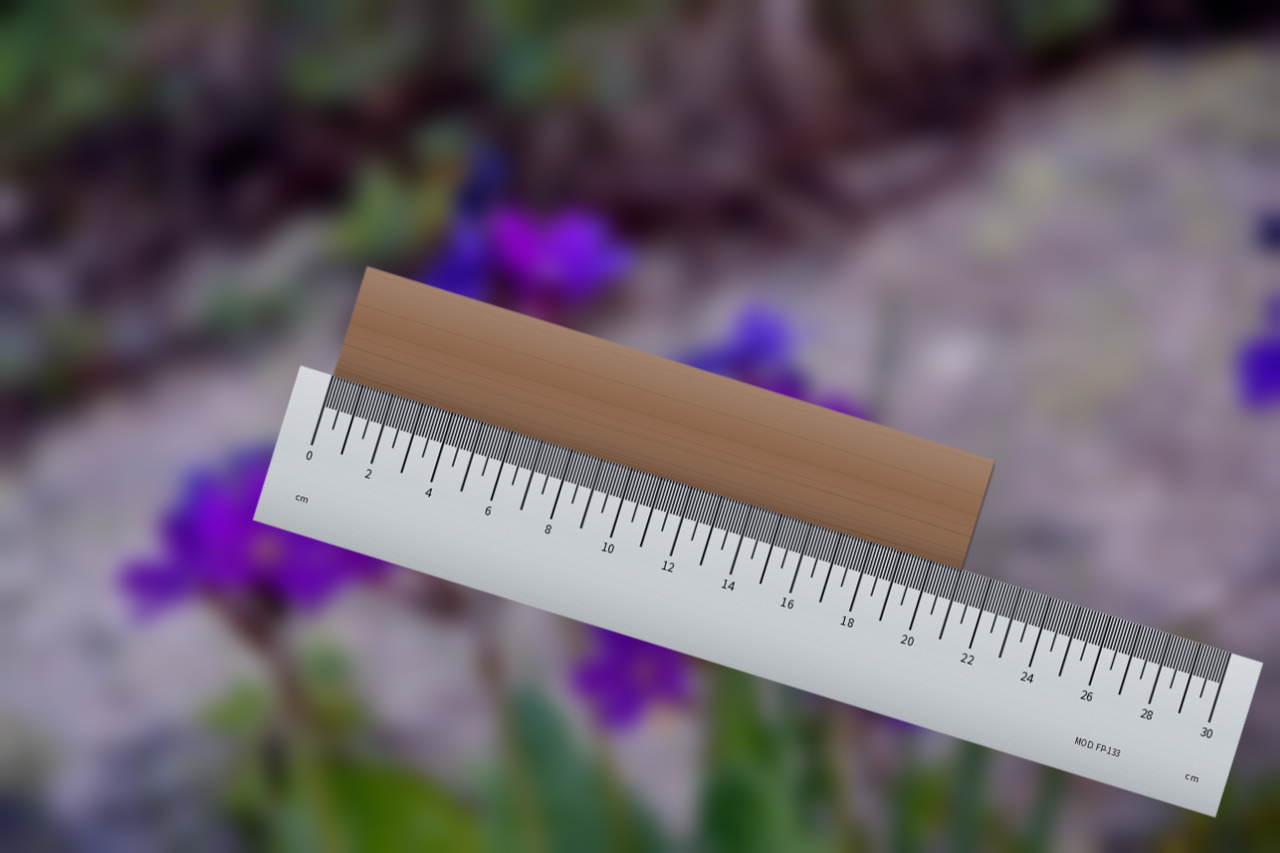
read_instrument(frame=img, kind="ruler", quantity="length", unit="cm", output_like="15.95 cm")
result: 21 cm
